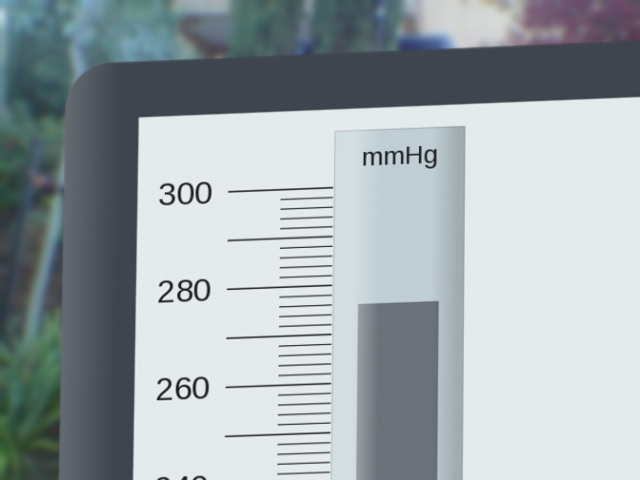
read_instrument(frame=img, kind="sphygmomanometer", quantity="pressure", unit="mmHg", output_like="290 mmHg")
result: 276 mmHg
